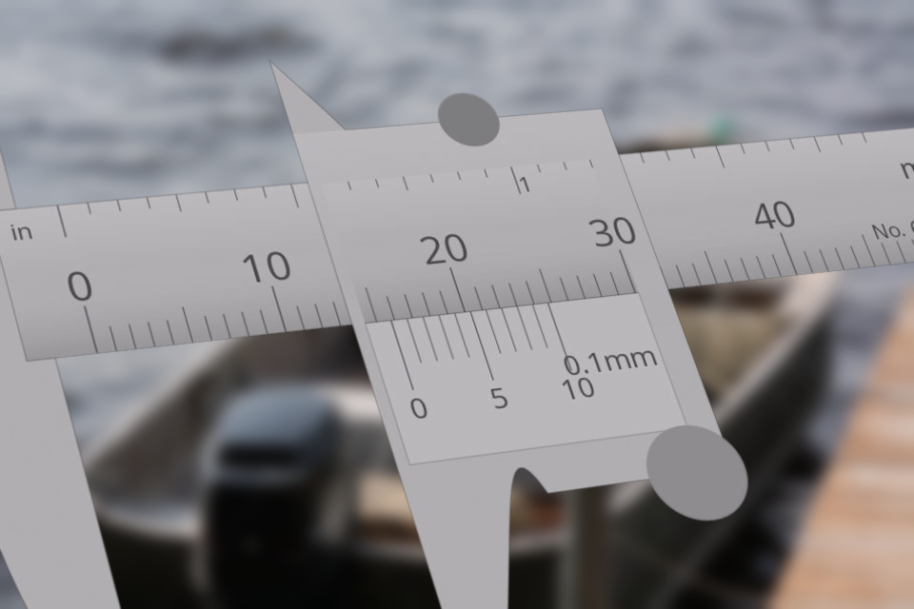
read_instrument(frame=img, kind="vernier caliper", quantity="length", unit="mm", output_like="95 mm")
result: 15.8 mm
